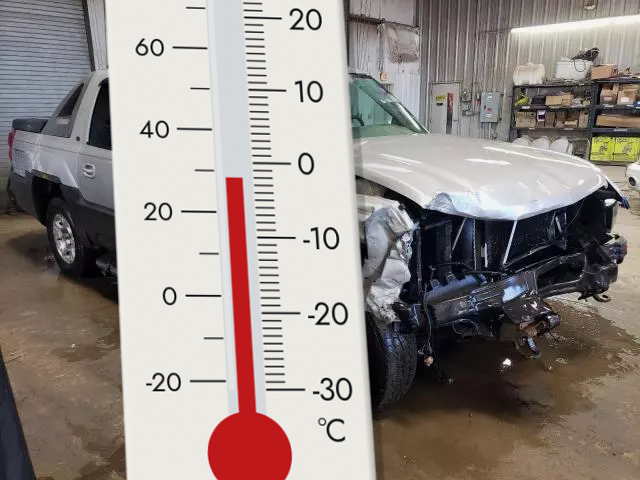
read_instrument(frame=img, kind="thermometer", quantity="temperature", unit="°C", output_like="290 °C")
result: -2 °C
